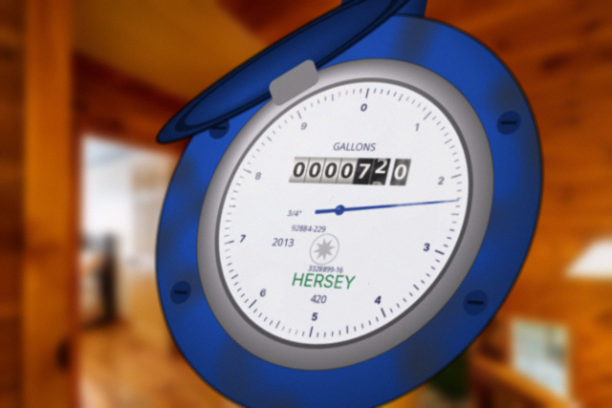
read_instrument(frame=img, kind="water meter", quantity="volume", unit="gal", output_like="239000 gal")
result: 722.3 gal
